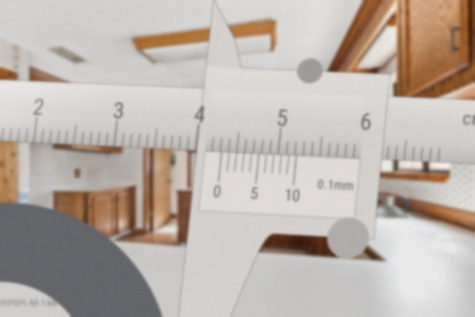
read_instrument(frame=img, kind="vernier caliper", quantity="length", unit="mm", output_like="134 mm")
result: 43.2 mm
